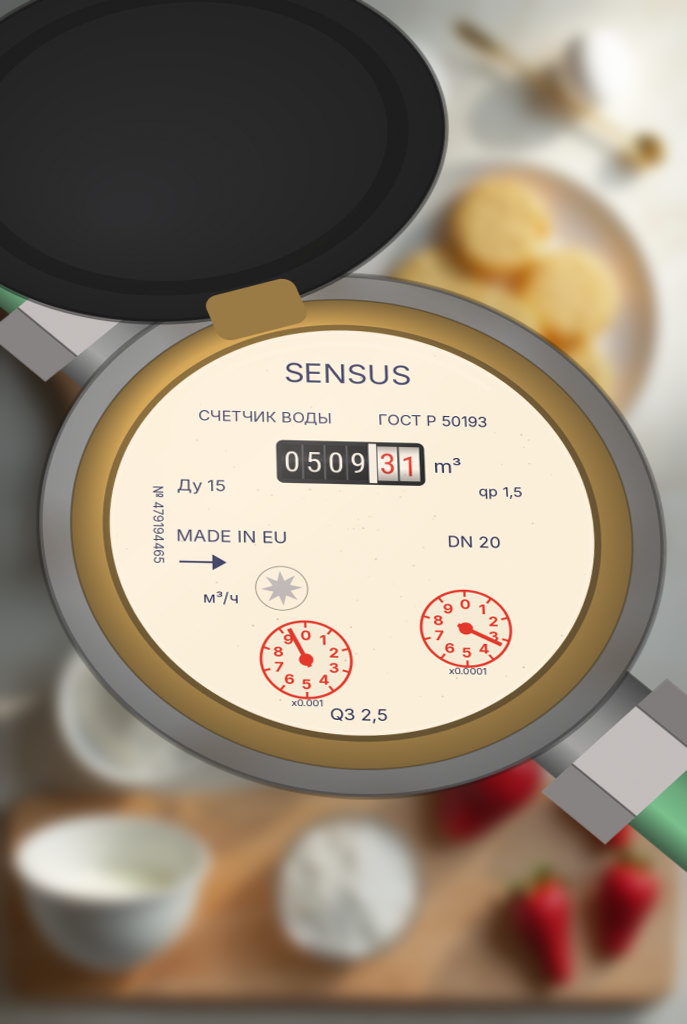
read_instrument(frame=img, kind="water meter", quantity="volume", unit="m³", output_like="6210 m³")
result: 509.3093 m³
